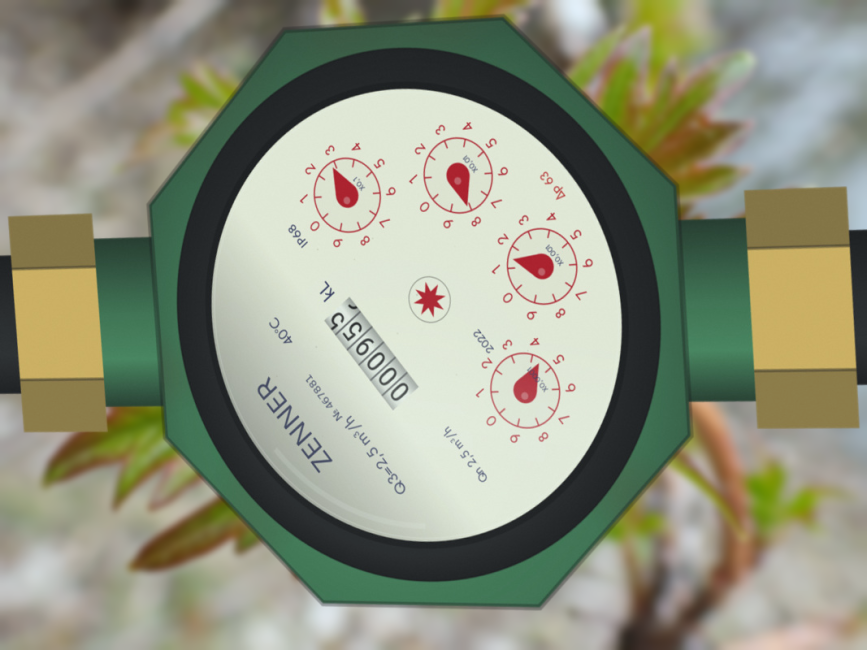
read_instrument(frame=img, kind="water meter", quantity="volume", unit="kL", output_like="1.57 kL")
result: 955.2814 kL
